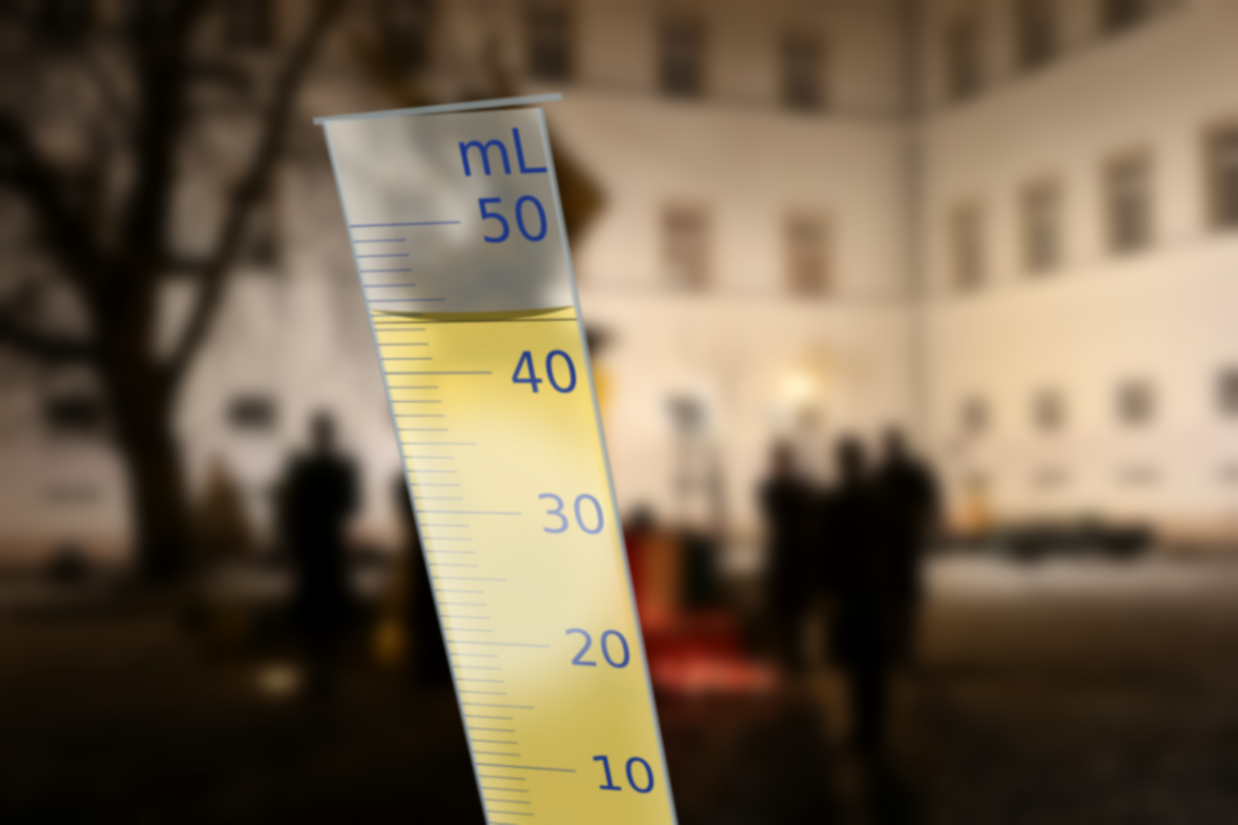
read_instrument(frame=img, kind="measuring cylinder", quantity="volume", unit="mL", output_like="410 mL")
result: 43.5 mL
